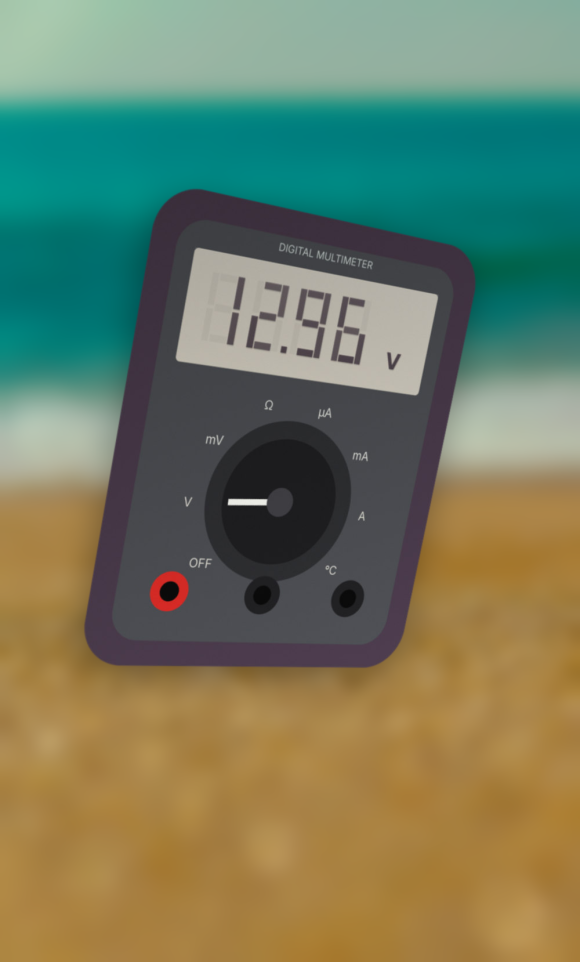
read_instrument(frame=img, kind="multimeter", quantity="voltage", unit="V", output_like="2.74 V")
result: 12.96 V
